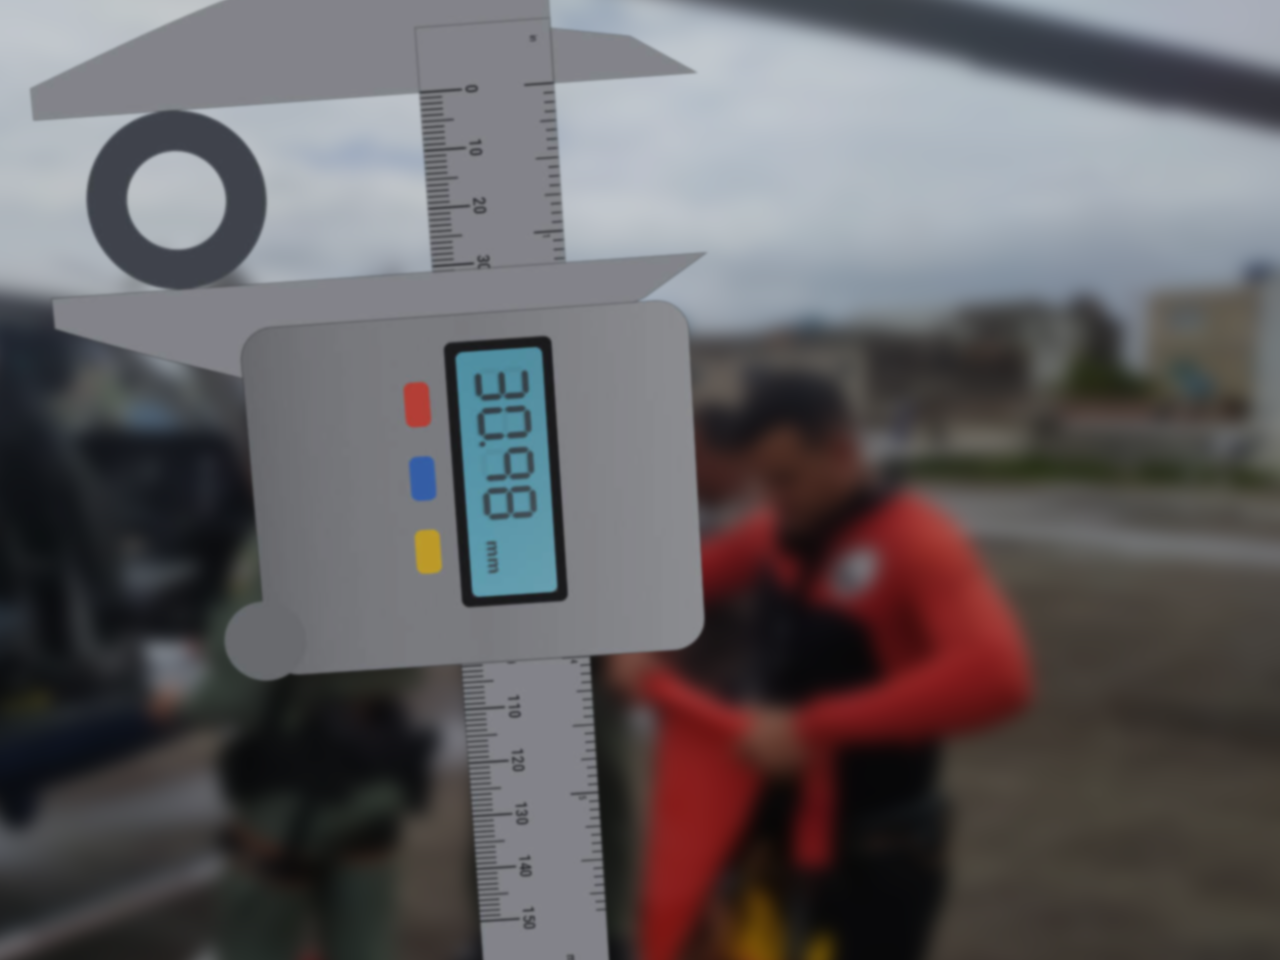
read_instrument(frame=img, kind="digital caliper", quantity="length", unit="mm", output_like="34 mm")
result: 30.98 mm
